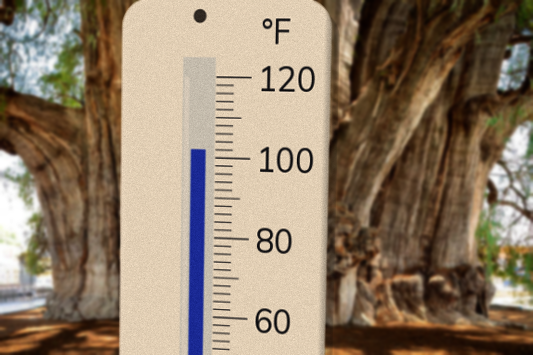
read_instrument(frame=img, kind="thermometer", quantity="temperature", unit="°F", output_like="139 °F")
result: 102 °F
